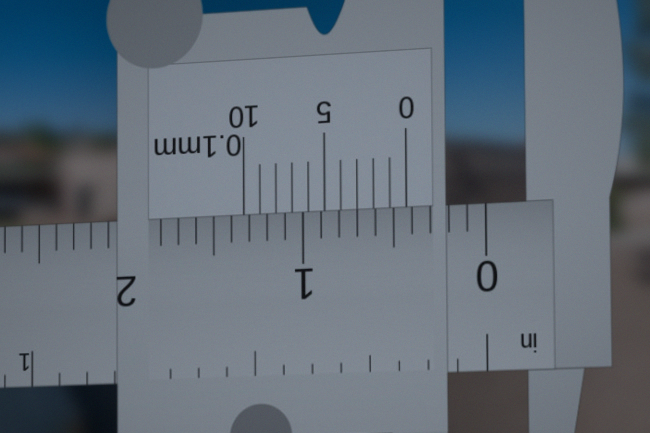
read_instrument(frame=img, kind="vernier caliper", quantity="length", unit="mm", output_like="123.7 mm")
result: 4.3 mm
